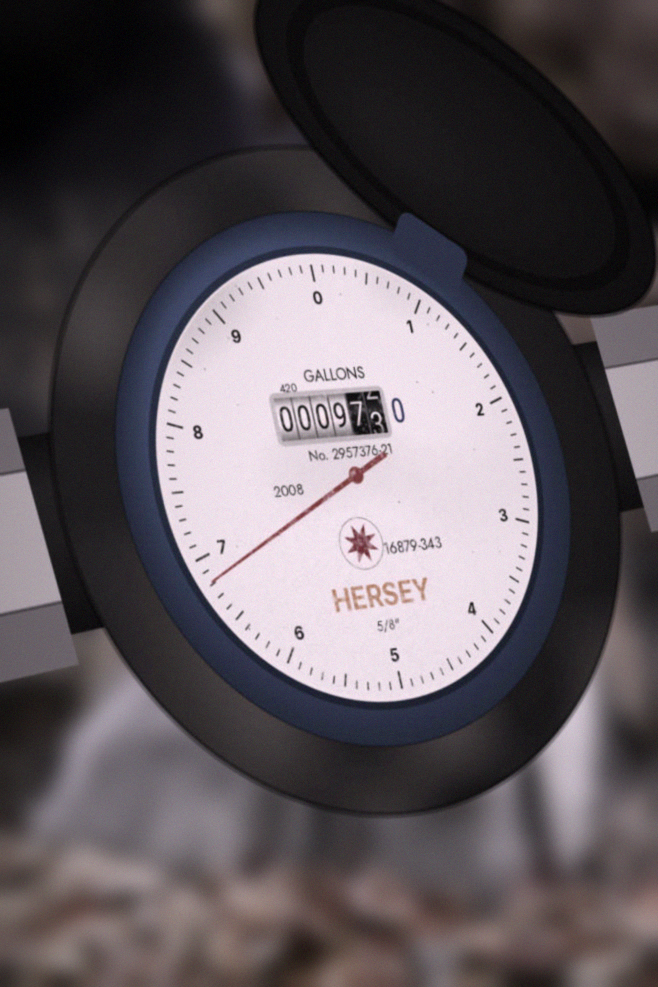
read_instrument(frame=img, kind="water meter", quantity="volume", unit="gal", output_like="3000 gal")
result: 9726.8 gal
